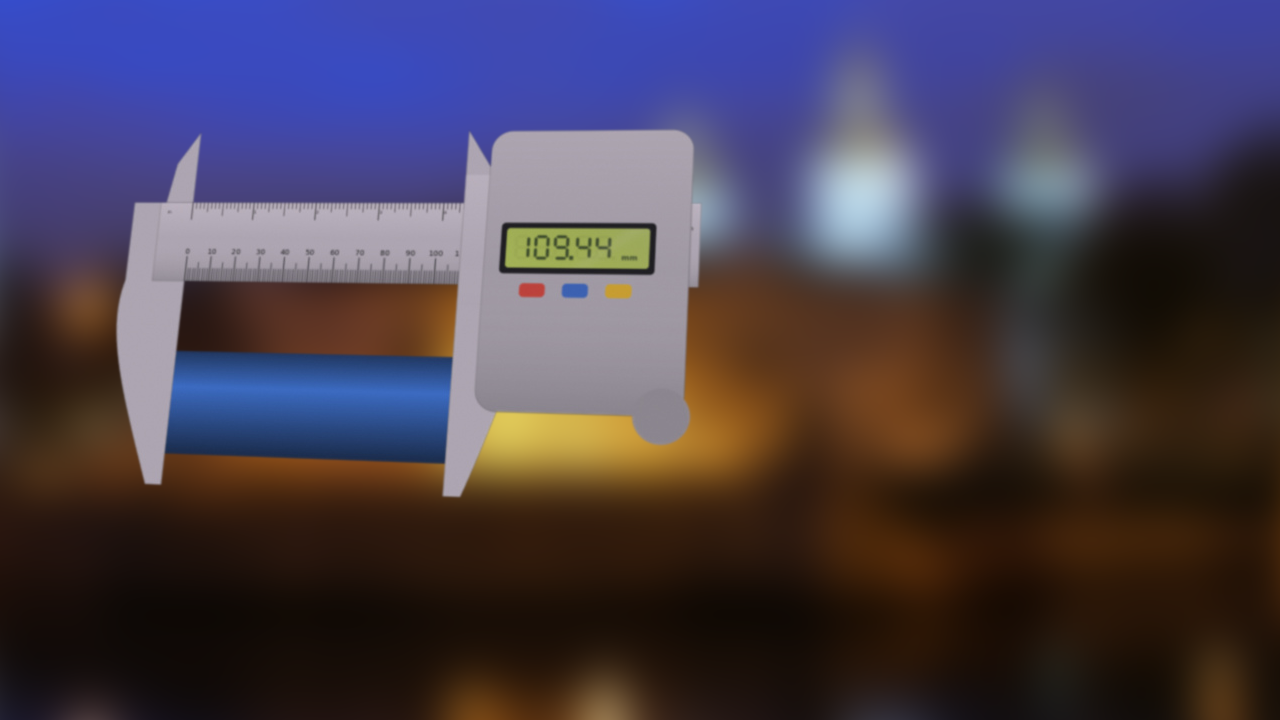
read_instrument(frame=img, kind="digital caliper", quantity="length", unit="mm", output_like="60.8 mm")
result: 109.44 mm
